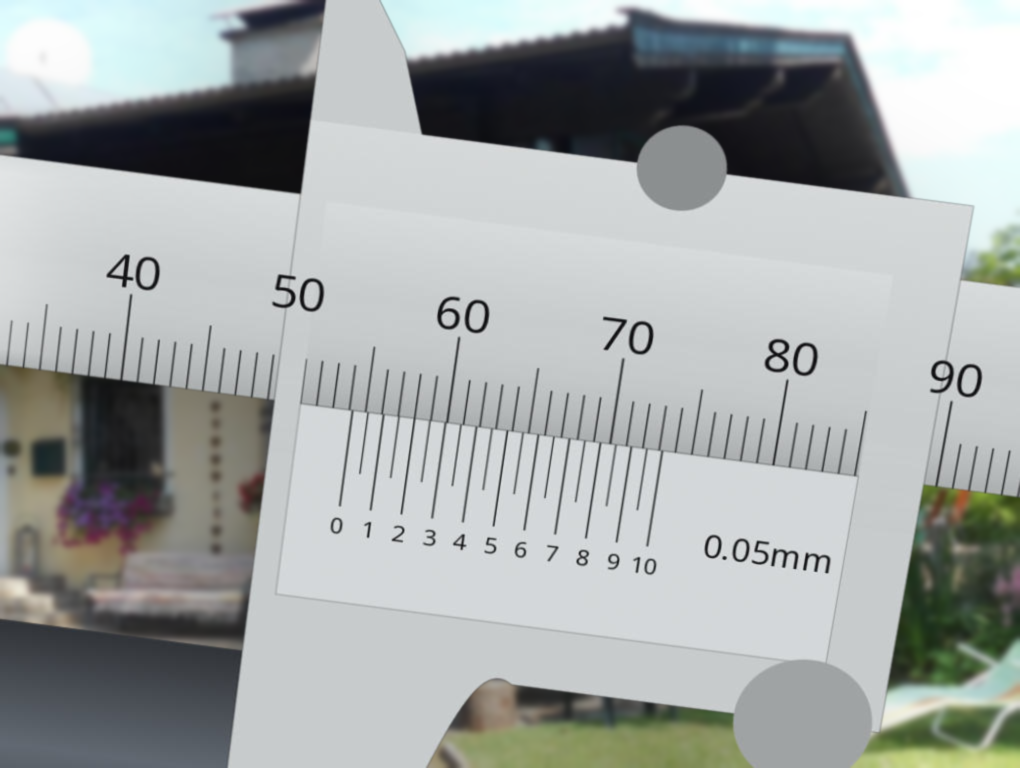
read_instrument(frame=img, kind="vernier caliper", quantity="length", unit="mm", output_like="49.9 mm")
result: 54.2 mm
